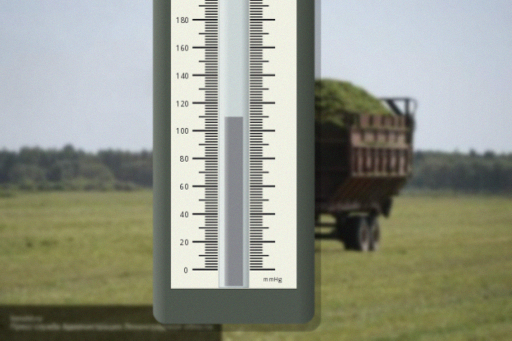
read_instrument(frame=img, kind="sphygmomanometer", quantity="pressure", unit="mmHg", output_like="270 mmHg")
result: 110 mmHg
